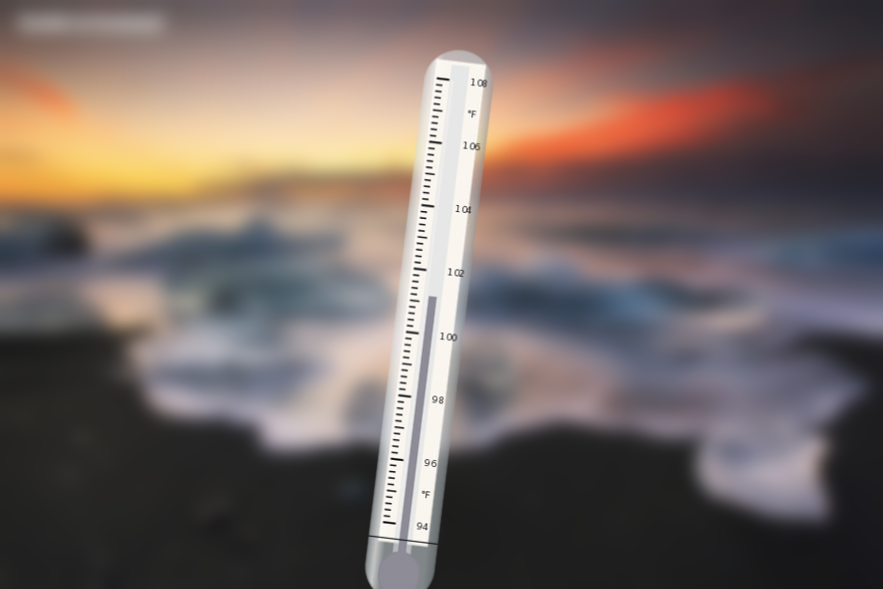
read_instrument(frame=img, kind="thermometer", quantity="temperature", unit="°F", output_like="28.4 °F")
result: 101.2 °F
